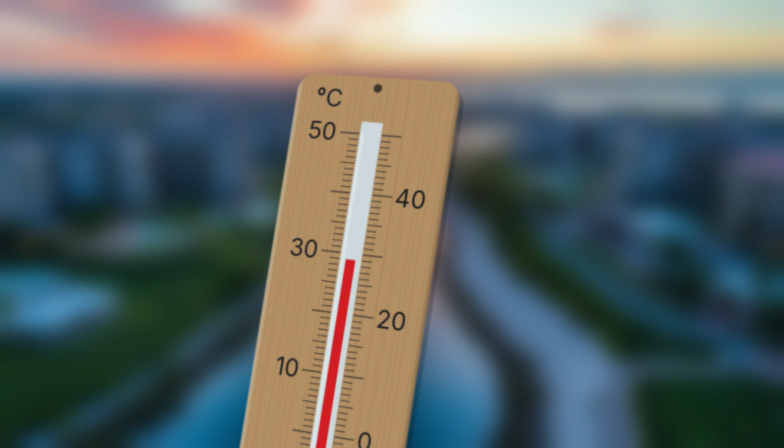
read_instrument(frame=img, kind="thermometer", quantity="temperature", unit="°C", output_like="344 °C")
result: 29 °C
